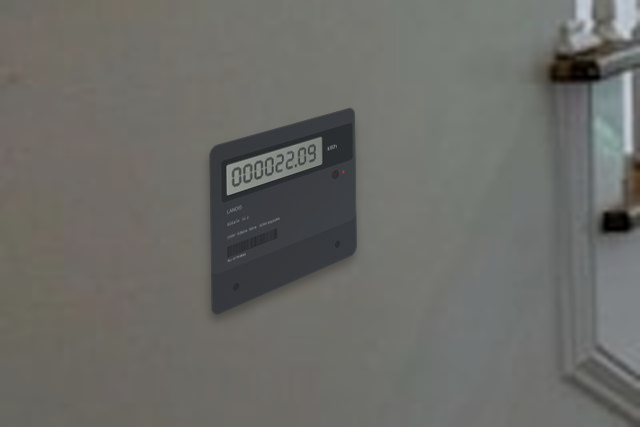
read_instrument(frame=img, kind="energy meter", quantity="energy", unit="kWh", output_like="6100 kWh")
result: 22.09 kWh
